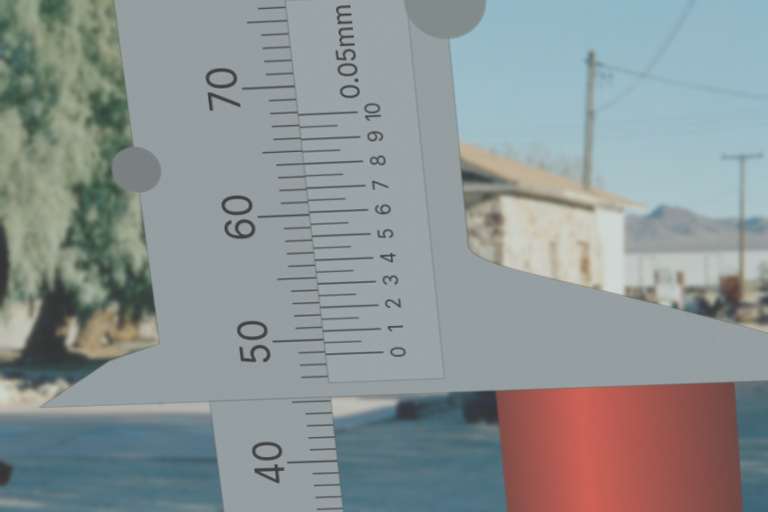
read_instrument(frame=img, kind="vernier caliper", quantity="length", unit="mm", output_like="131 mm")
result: 48.8 mm
